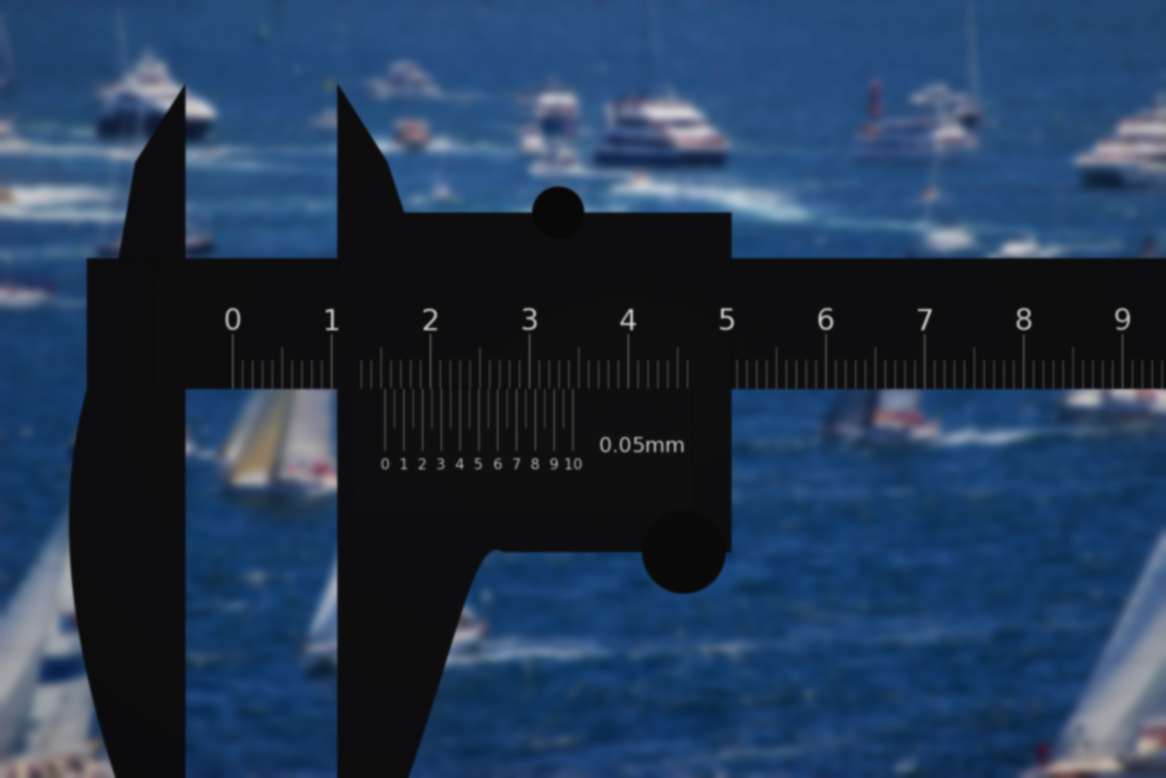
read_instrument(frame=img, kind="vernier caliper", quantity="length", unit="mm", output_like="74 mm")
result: 15.4 mm
